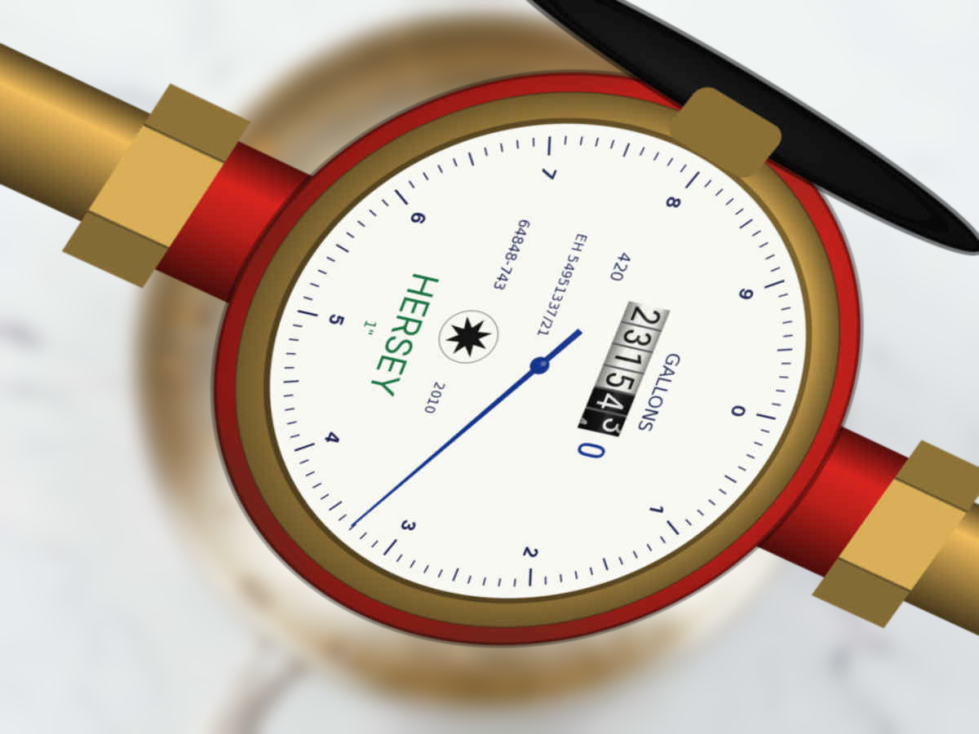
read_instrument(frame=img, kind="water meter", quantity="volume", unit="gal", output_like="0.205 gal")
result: 2315433.3 gal
